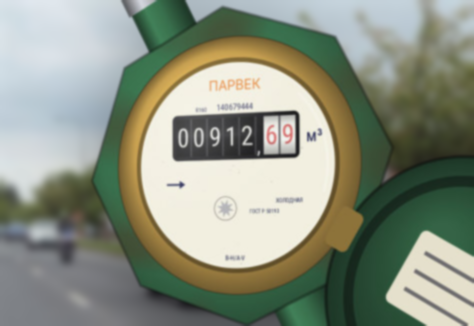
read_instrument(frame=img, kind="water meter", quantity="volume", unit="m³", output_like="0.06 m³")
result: 912.69 m³
